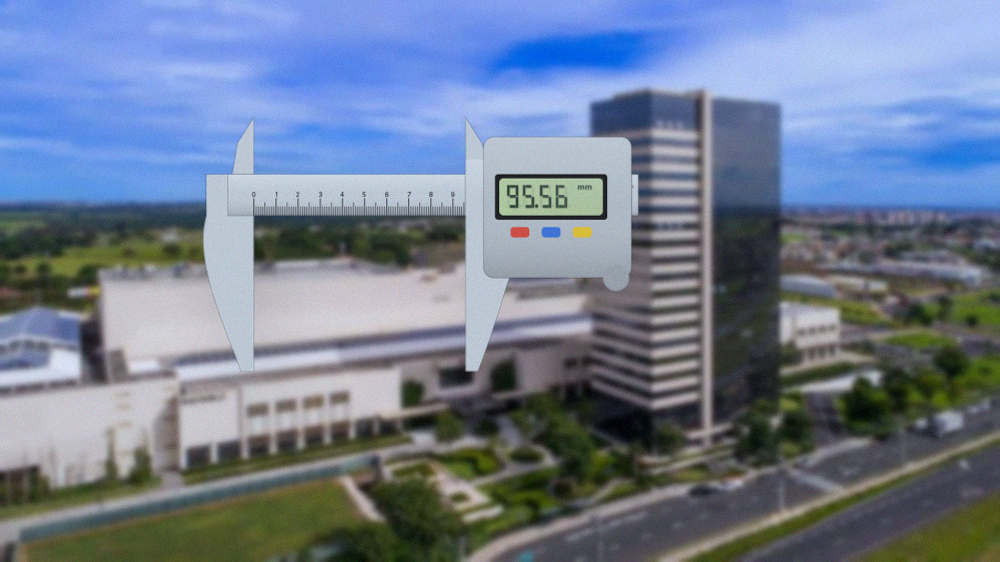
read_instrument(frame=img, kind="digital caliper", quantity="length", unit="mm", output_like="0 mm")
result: 95.56 mm
